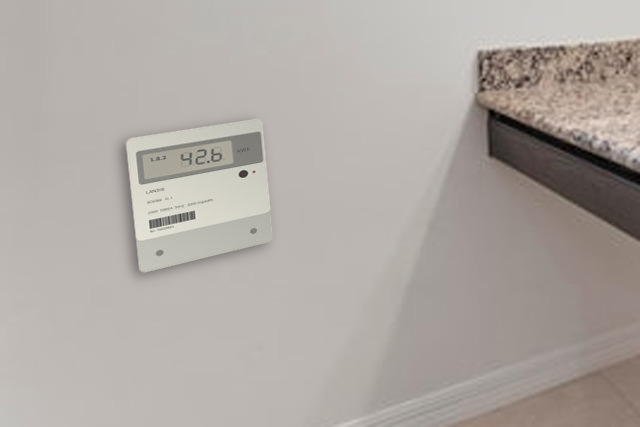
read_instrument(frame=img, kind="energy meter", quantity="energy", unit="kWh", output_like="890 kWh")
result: 42.6 kWh
